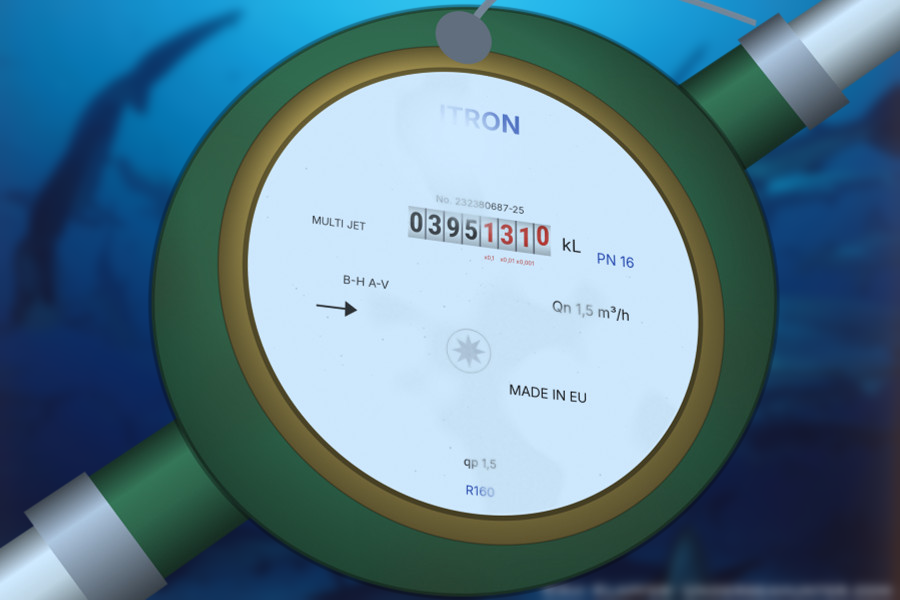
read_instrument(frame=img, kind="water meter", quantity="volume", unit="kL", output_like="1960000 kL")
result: 395.1310 kL
